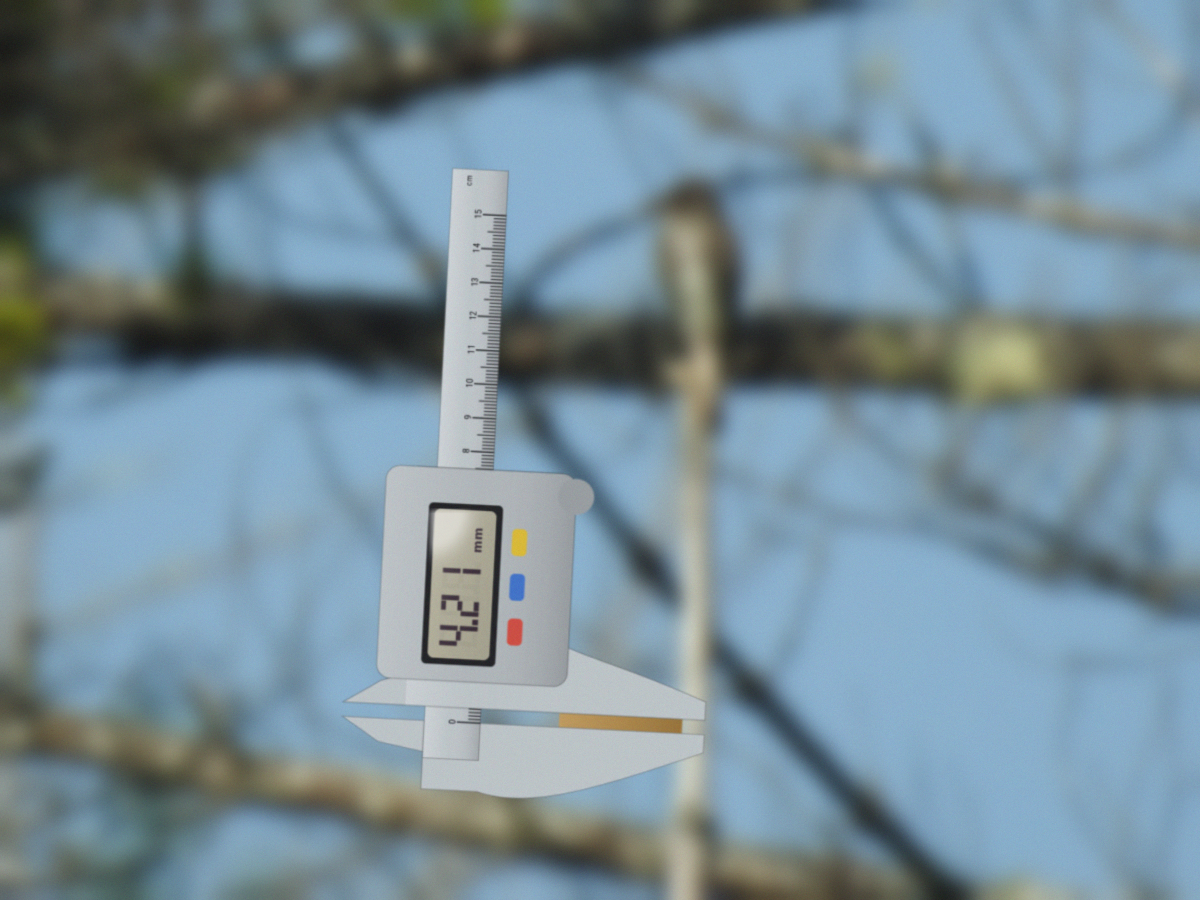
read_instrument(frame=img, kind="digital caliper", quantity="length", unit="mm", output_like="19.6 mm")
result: 4.21 mm
